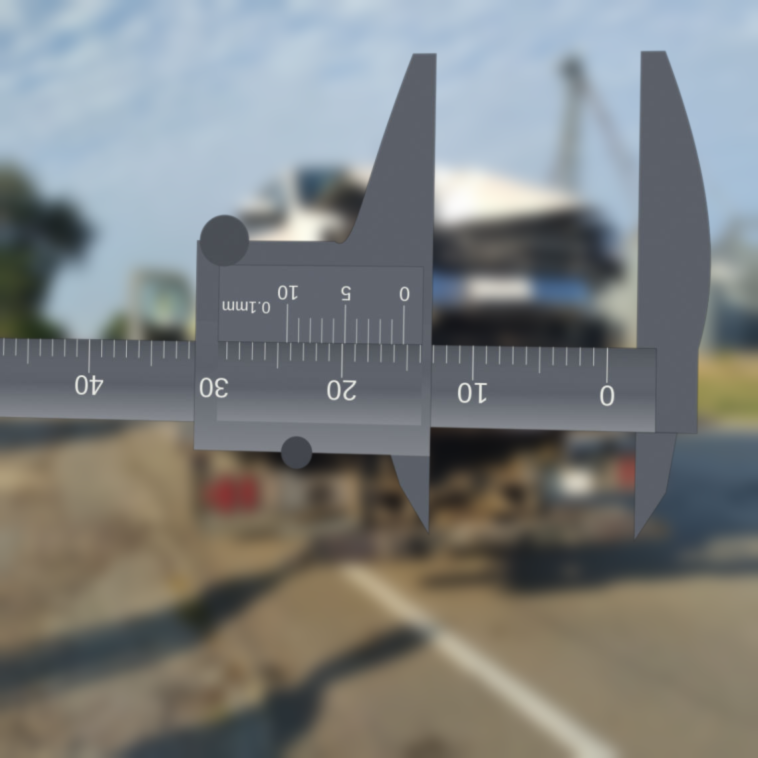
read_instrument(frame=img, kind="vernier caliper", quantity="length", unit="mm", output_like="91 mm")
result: 15.3 mm
